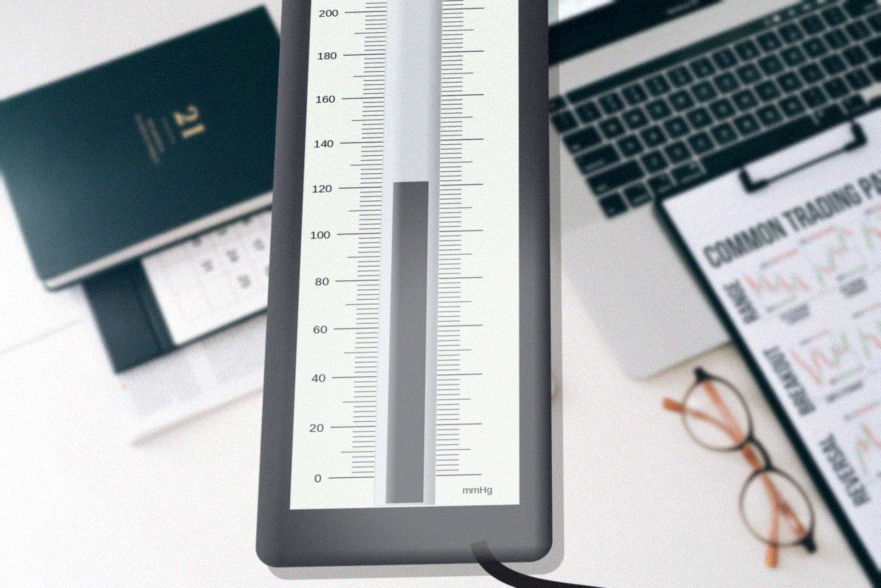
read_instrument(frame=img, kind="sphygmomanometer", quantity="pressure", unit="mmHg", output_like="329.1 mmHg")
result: 122 mmHg
